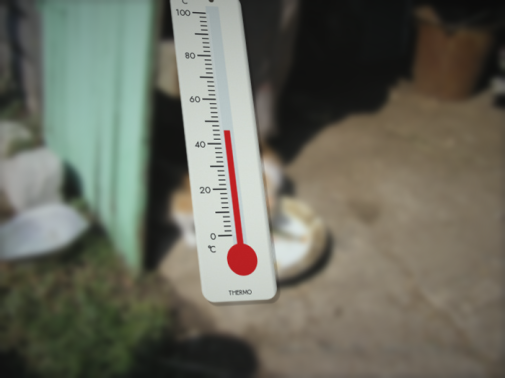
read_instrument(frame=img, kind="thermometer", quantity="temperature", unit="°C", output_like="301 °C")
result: 46 °C
